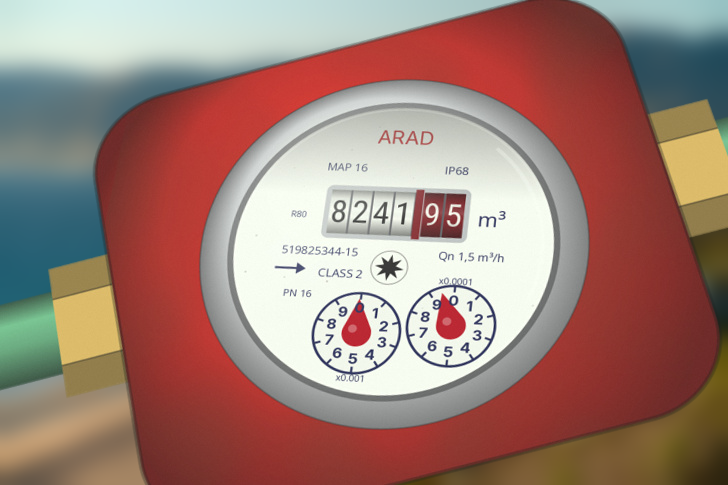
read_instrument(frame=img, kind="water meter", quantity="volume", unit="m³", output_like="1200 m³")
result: 8241.9499 m³
